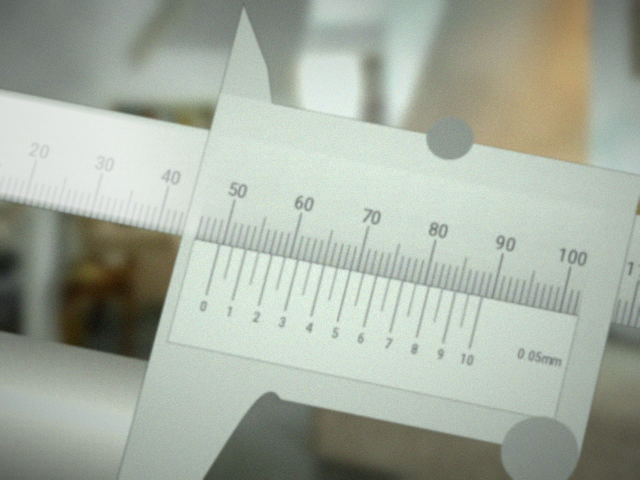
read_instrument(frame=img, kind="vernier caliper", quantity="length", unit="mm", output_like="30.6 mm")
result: 49.5 mm
